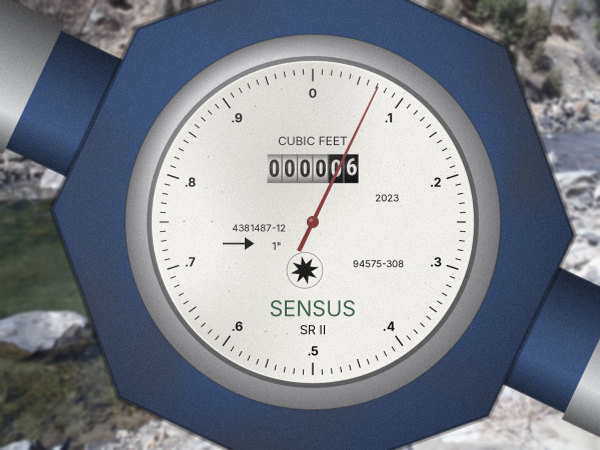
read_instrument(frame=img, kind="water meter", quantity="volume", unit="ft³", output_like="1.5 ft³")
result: 6.07 ft³
